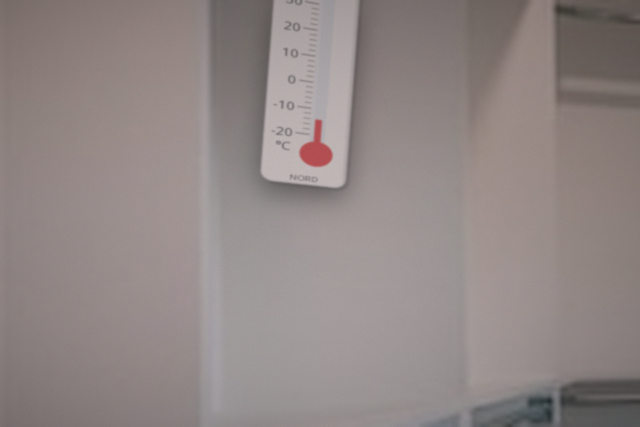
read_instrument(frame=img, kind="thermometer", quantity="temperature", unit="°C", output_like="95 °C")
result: -14 °C
